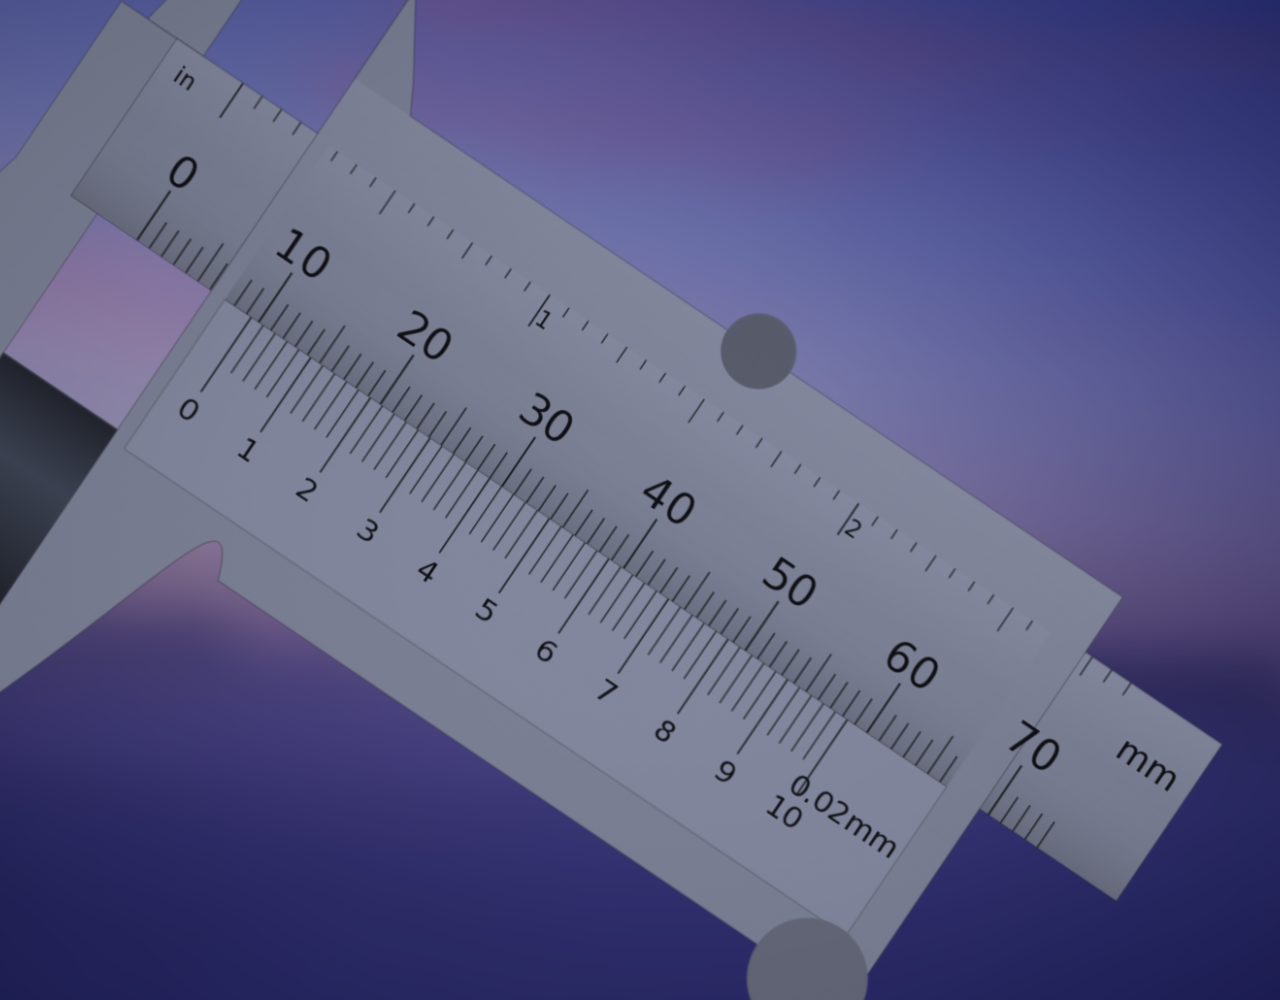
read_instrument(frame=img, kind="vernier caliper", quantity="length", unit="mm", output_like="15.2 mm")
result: 9.4 mm
